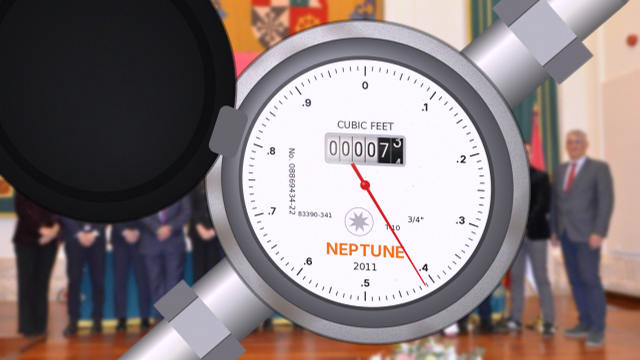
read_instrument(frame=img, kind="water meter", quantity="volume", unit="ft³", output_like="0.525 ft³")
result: 73.41 ft³
